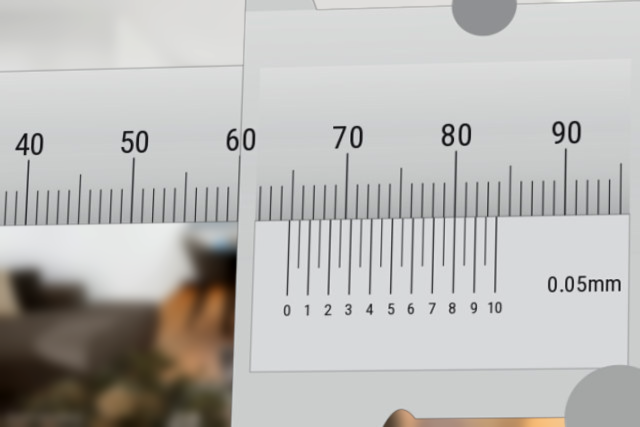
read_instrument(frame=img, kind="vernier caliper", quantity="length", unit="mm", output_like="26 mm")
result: 64.8 mm
